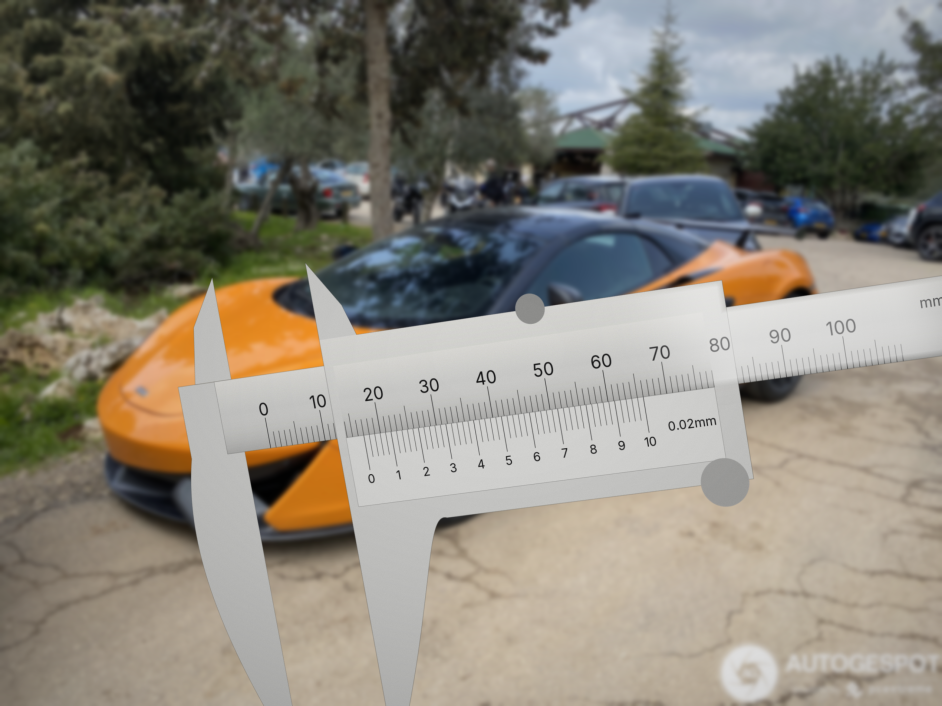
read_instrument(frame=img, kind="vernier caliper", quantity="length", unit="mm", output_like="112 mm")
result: 17.0 mm
